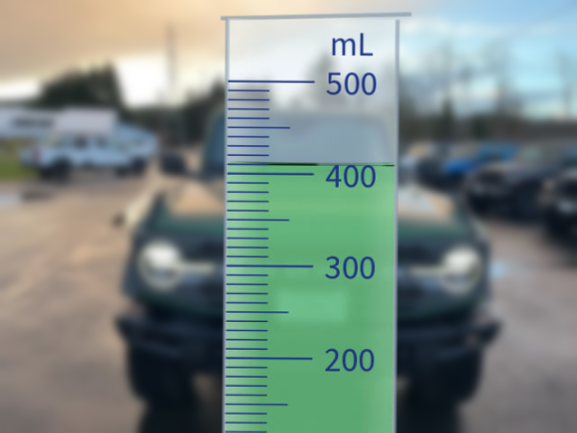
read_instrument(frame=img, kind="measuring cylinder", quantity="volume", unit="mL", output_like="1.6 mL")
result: 410 mL
